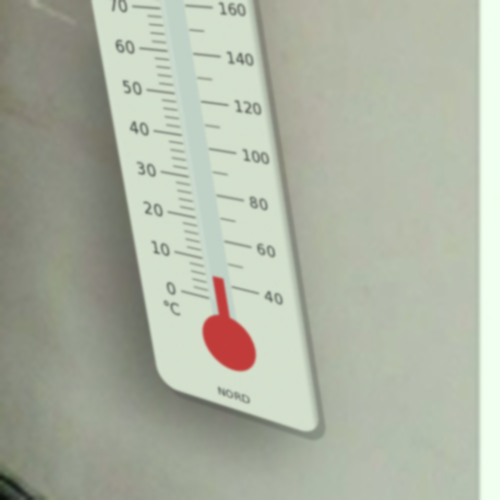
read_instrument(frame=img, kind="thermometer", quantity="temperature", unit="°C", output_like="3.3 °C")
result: 6 °C
